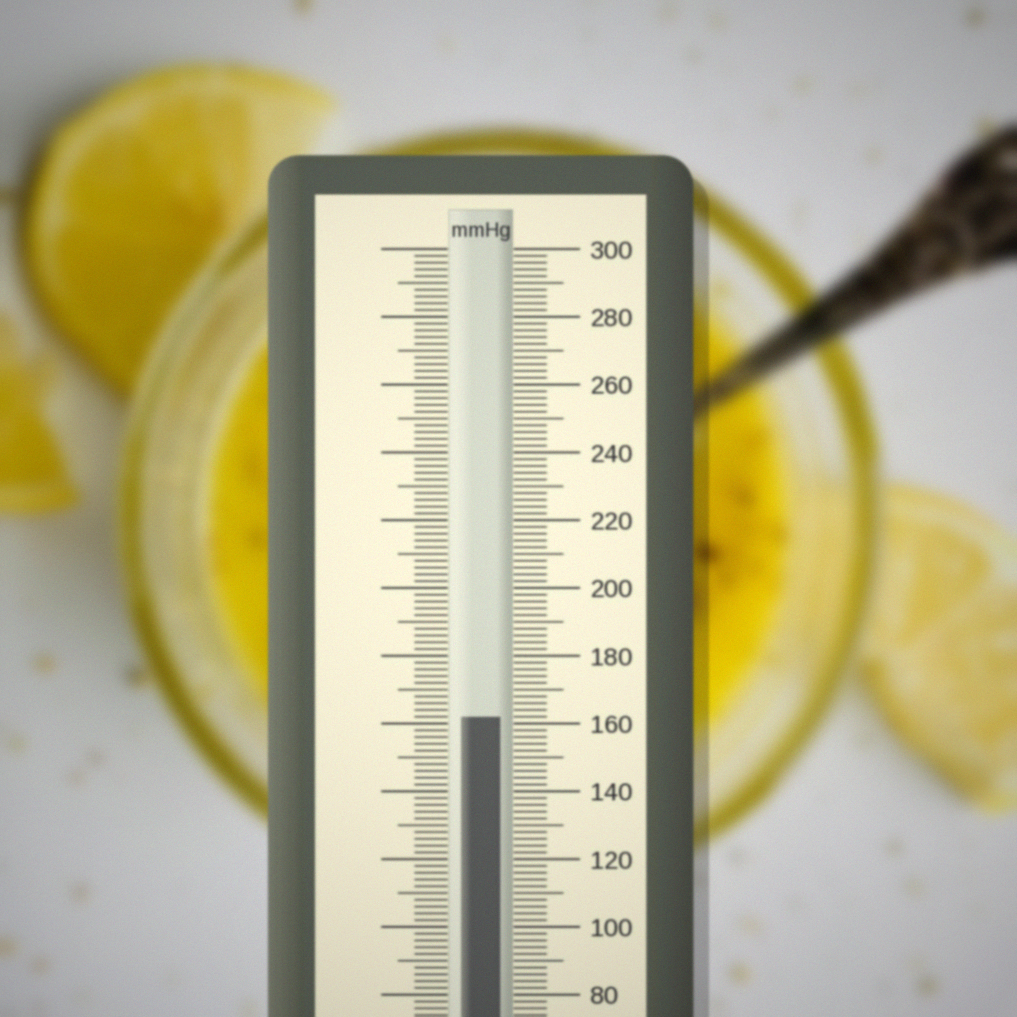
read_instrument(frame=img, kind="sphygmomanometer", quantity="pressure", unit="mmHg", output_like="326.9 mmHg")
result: 162 mmHg
